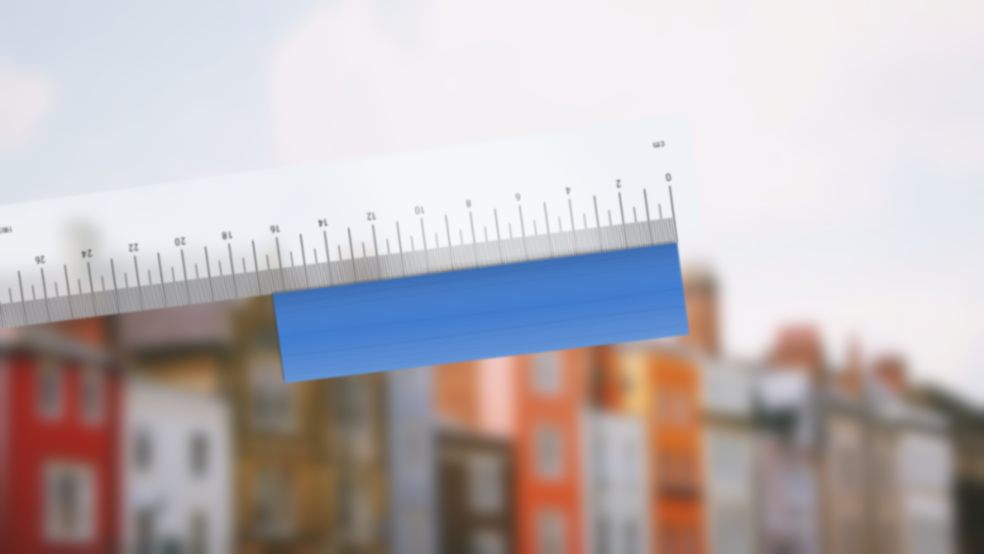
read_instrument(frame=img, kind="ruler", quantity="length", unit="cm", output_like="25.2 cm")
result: 16.5 cm
